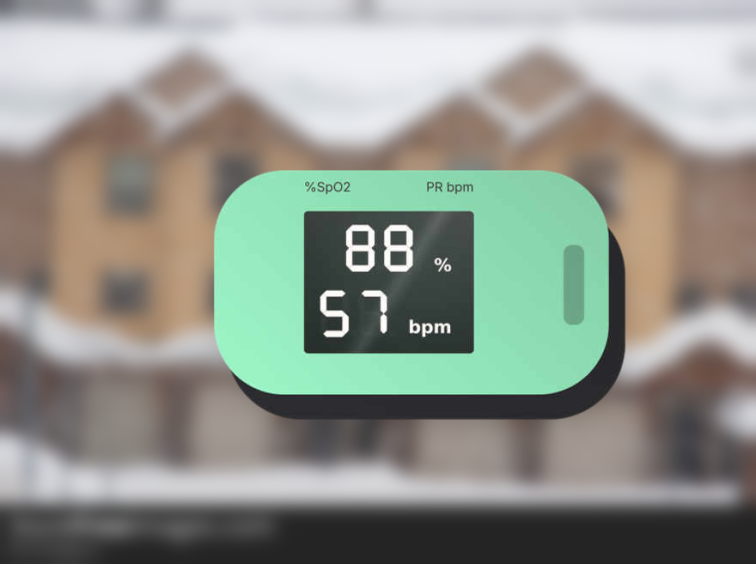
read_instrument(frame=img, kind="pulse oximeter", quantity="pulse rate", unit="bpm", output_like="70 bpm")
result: 57 bpm
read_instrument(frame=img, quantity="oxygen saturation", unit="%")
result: 88 %
